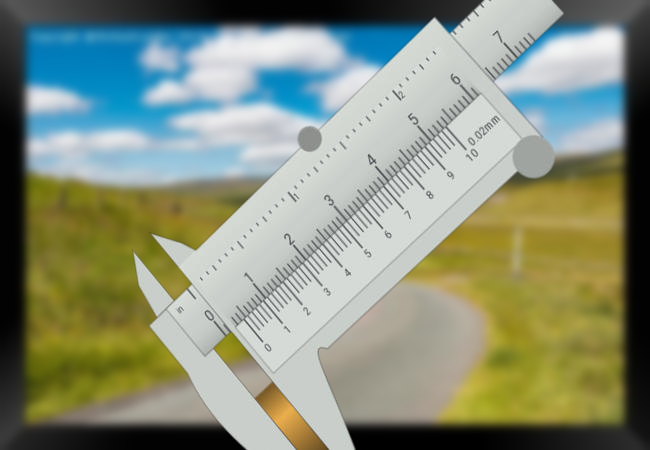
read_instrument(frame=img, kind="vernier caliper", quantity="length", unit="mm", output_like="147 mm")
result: 4.5 mm
